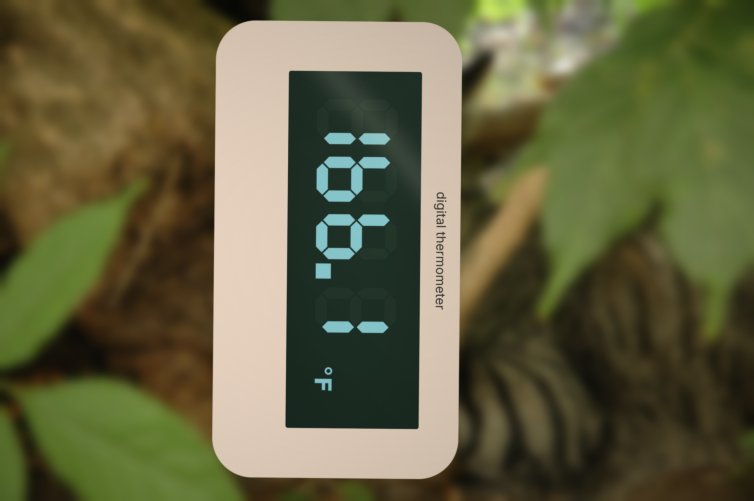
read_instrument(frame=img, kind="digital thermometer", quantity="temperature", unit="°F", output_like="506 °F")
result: 166.1 °F
